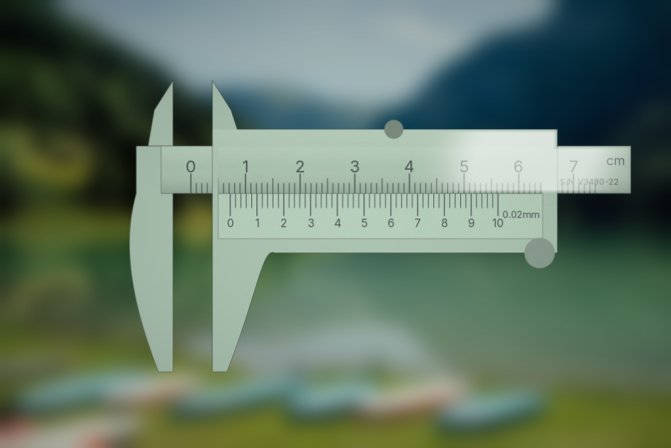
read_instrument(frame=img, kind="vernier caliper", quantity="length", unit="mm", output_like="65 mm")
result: 7.2 mm
